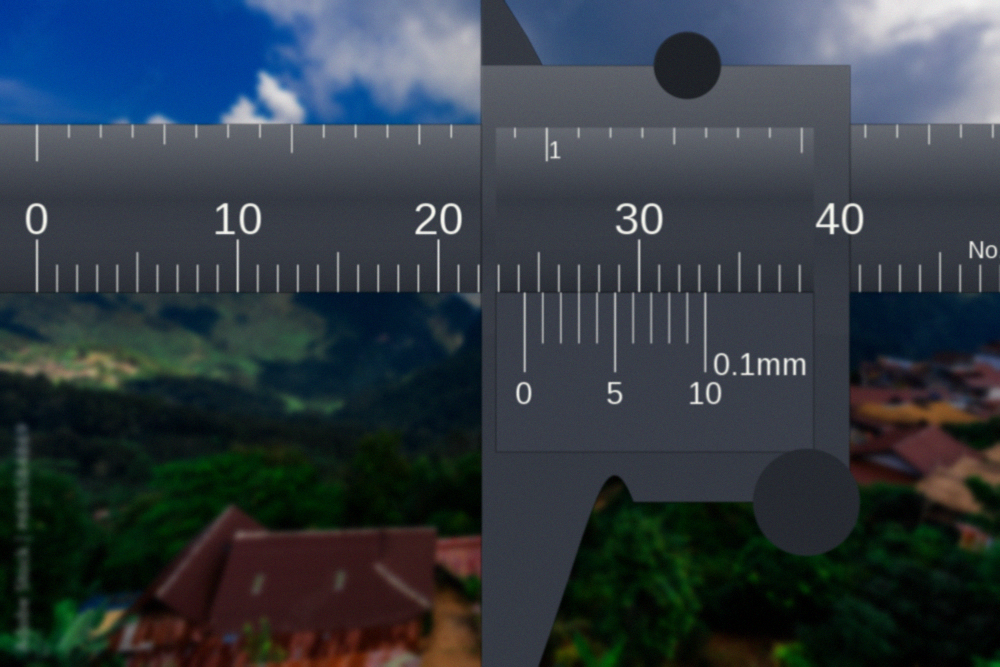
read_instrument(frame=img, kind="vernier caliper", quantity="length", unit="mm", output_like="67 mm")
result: 24.3 mm
